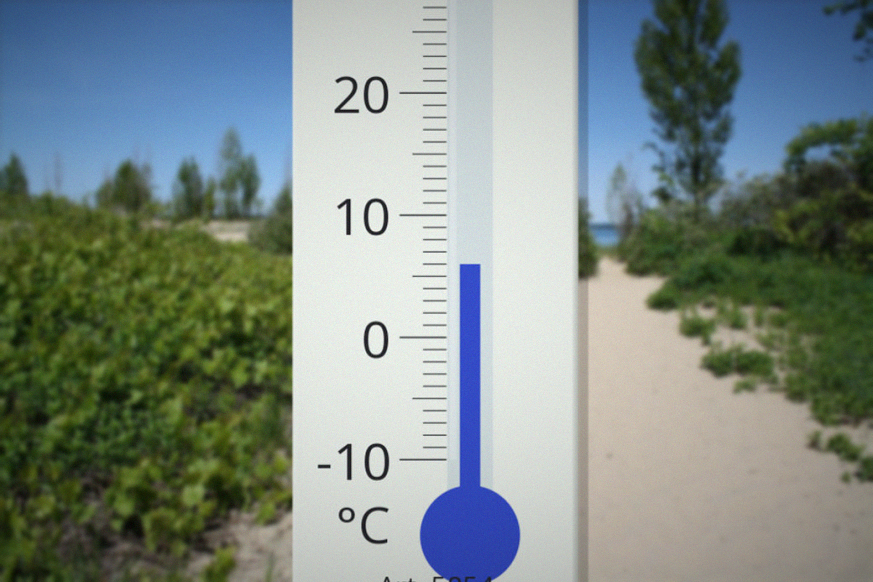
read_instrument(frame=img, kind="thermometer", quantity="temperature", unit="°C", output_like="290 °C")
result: 6 °C
